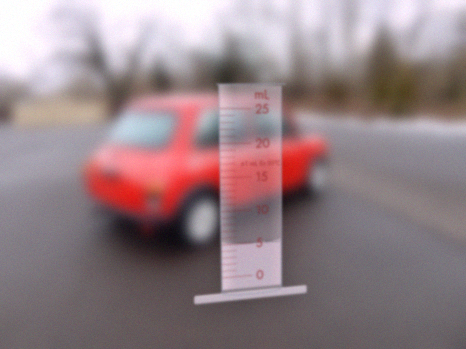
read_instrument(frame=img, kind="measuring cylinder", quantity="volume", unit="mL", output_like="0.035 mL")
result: 5 mL
